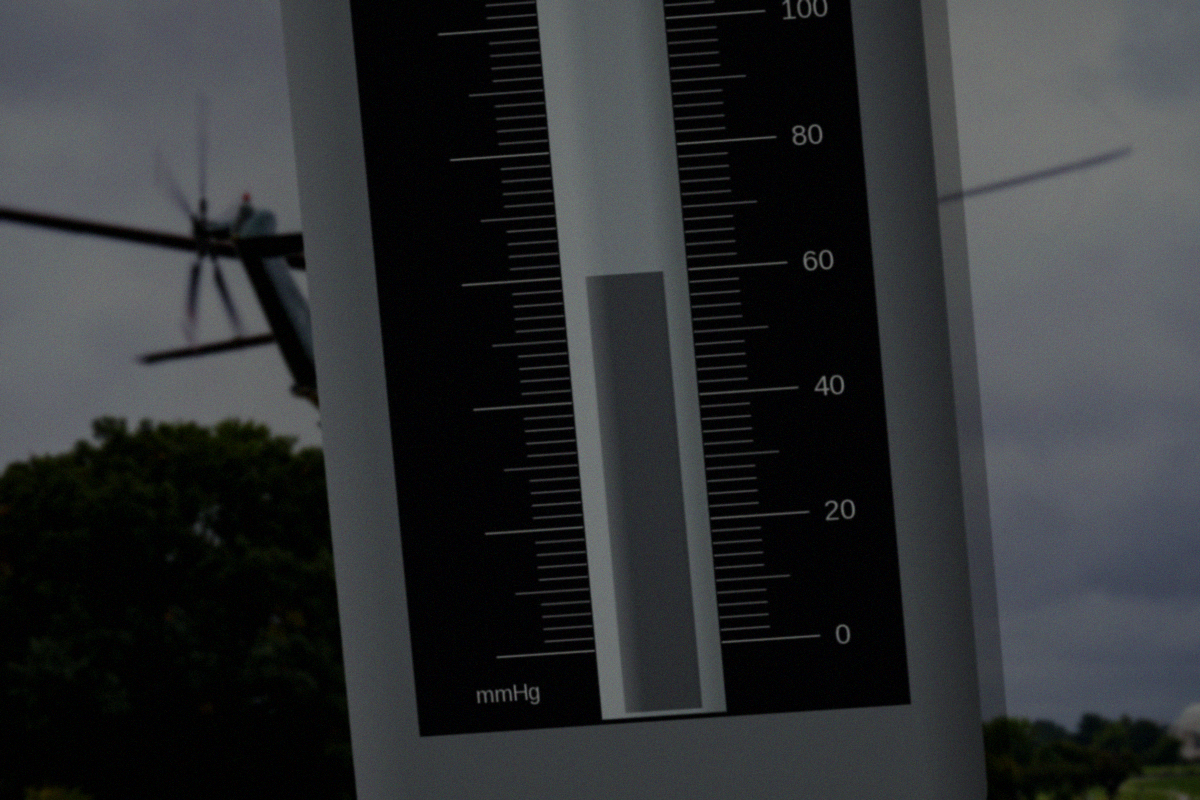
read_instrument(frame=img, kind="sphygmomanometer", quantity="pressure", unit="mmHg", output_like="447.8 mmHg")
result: 60 mmHg
